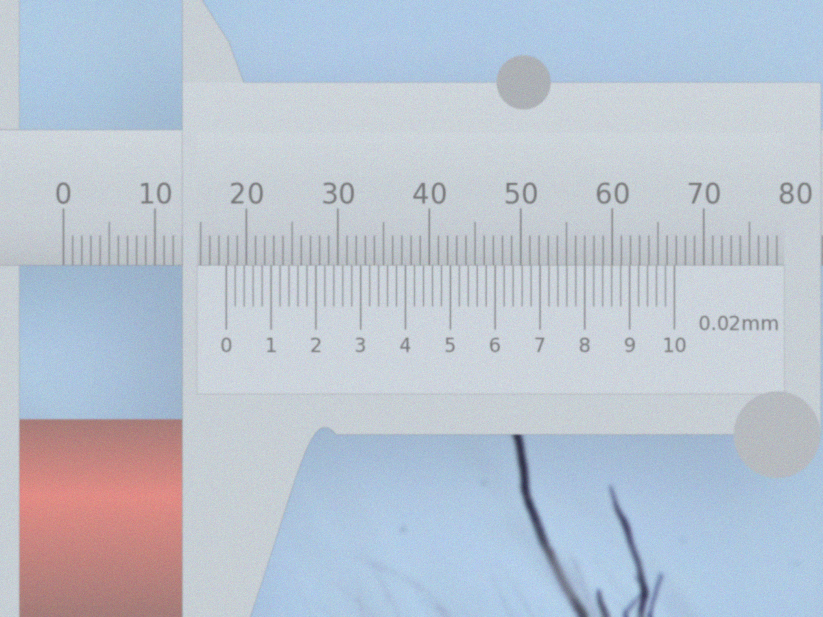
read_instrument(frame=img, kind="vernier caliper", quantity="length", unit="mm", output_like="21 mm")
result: 17.8 mm
